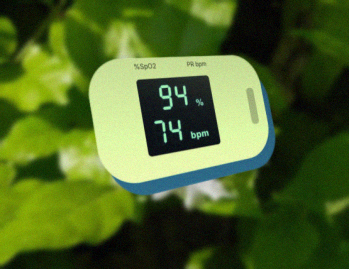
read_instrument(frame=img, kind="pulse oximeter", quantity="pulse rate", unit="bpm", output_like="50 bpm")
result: 74 bpm
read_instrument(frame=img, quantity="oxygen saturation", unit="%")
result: 94 %
